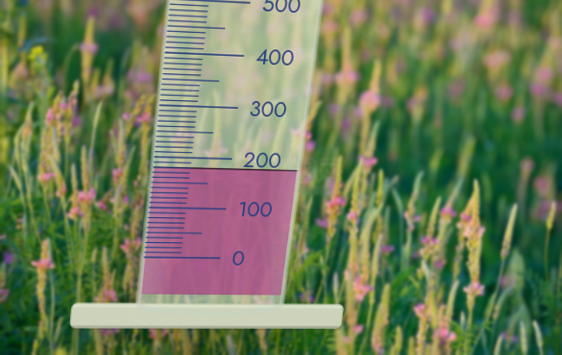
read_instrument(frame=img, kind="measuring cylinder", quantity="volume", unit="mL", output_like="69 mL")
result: 180 mL
